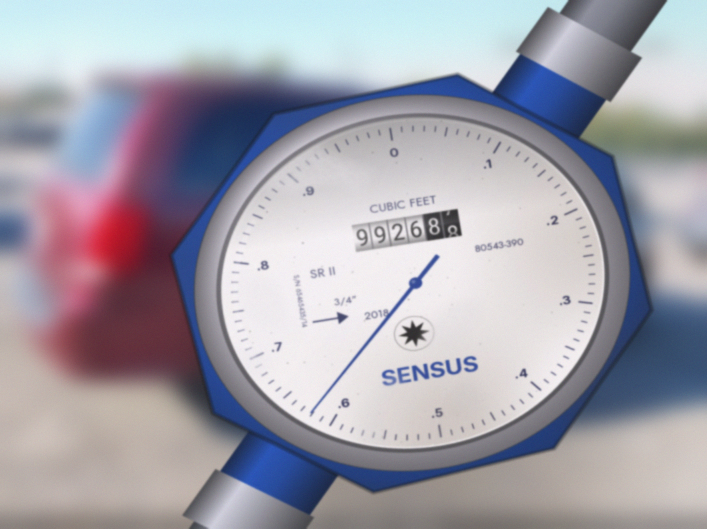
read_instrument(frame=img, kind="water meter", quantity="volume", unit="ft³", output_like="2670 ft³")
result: 992687.62 ft³
